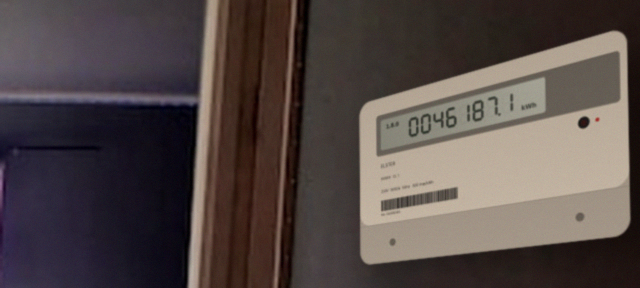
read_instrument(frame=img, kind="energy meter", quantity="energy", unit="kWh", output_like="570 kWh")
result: 46187.1 kWh
